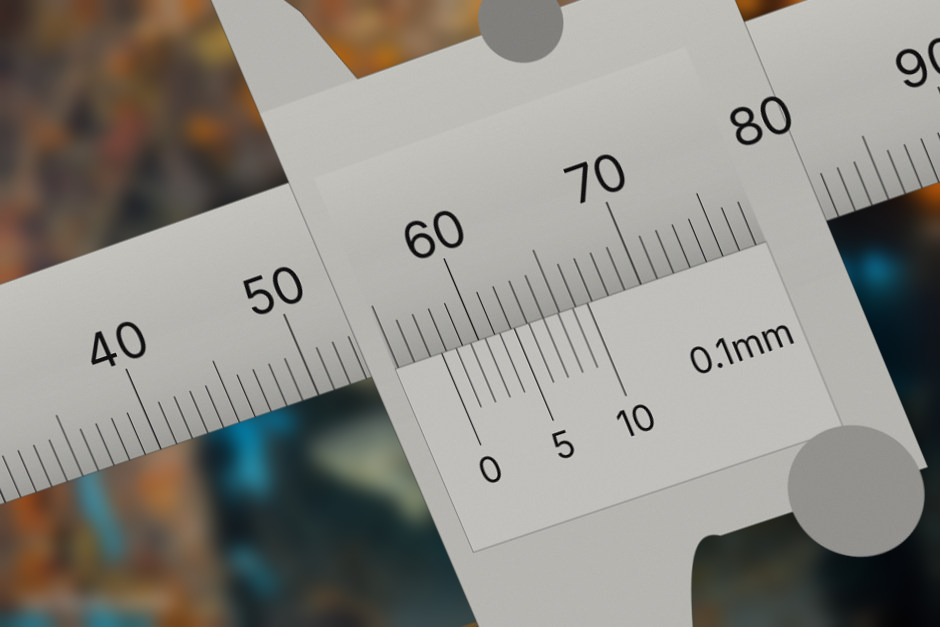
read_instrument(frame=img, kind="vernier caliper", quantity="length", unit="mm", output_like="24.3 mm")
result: 57.7 mm
